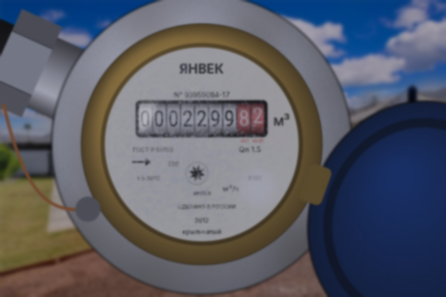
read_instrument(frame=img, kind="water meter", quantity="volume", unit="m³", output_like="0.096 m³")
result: 2299.82 m³
